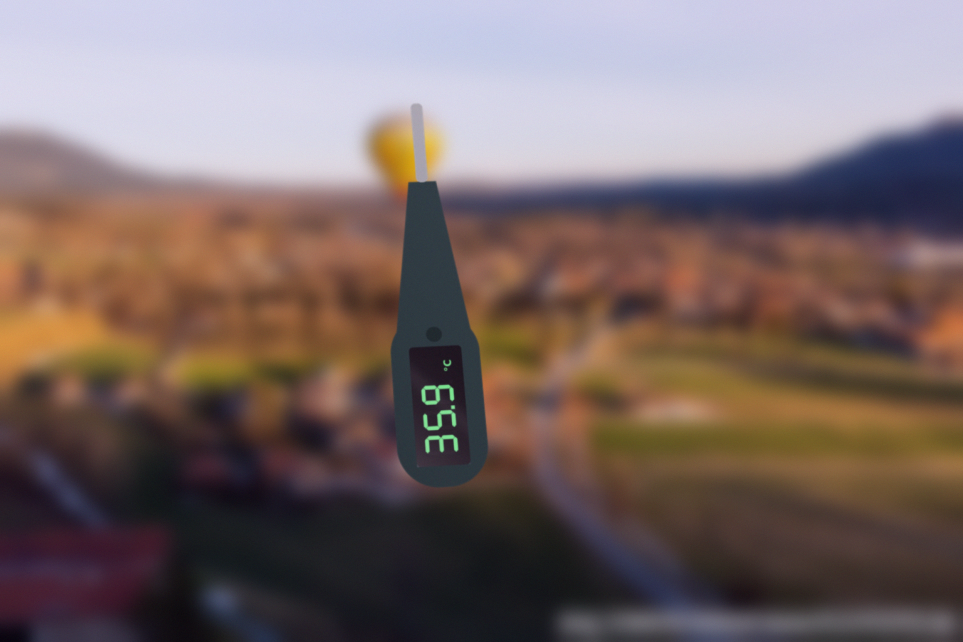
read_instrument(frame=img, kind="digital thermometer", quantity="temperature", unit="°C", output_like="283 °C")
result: 35.9 °C
